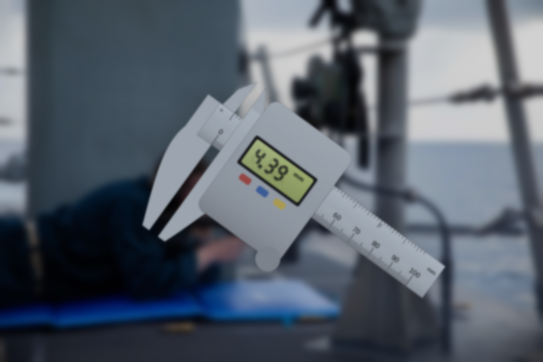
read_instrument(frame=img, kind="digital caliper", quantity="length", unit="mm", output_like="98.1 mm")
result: 4.39 mm
